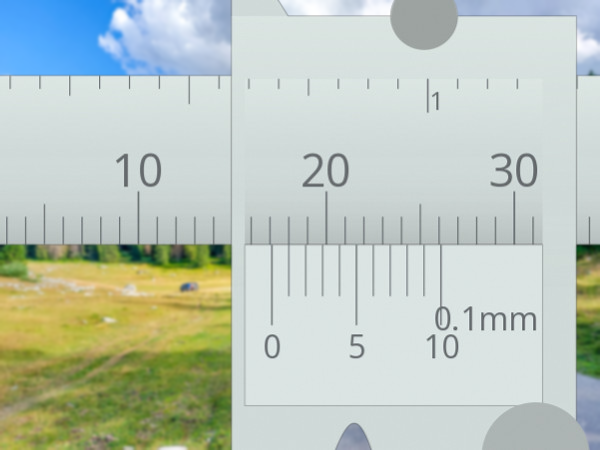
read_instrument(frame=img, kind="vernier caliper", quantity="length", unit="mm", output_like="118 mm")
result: 17.1 mm
